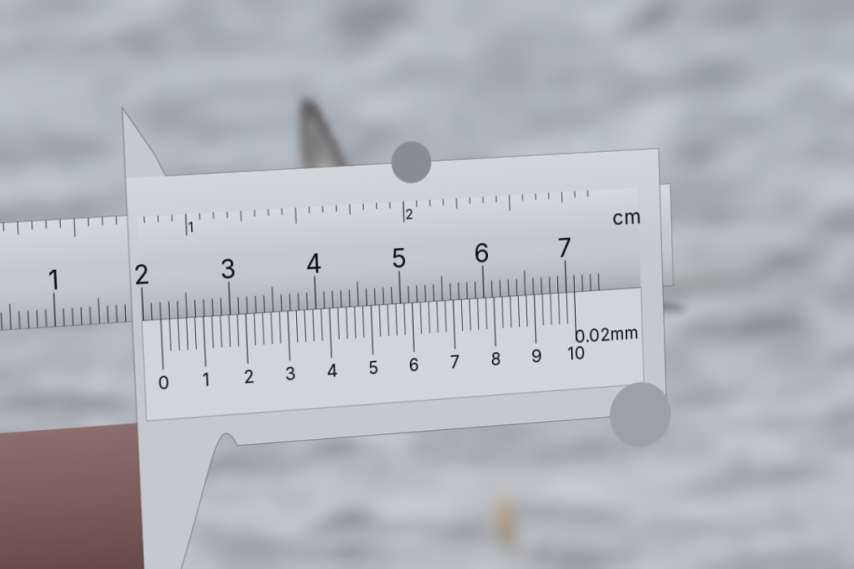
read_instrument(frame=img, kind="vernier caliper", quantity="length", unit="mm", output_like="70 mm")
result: 22.0 mm
